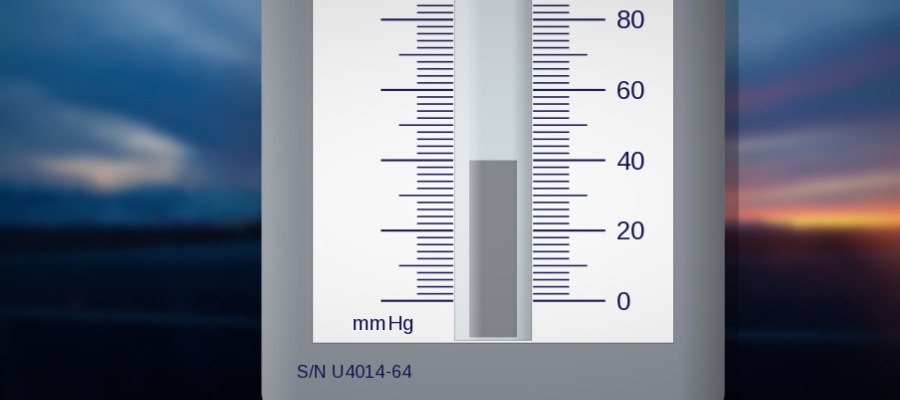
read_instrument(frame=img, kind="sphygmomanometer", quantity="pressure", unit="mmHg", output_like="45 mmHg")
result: 40 mmHg
